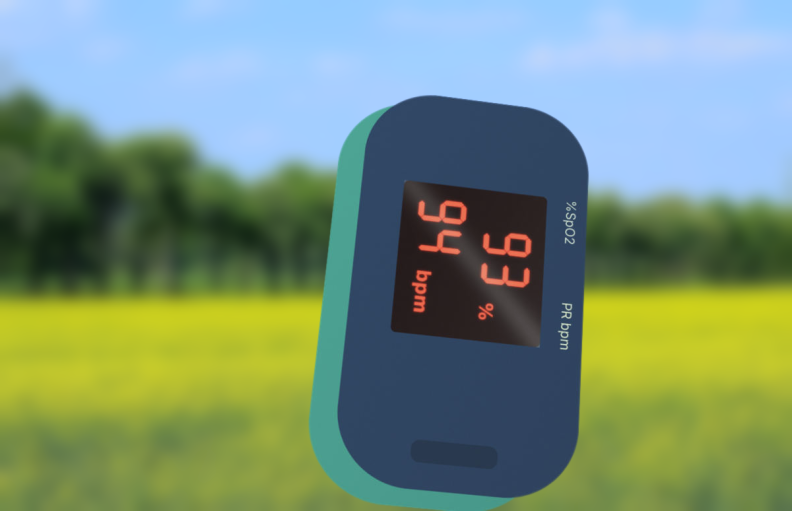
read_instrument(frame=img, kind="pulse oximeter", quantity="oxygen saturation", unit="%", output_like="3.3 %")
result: 93 %
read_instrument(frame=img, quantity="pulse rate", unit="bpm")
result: 94 bpm
